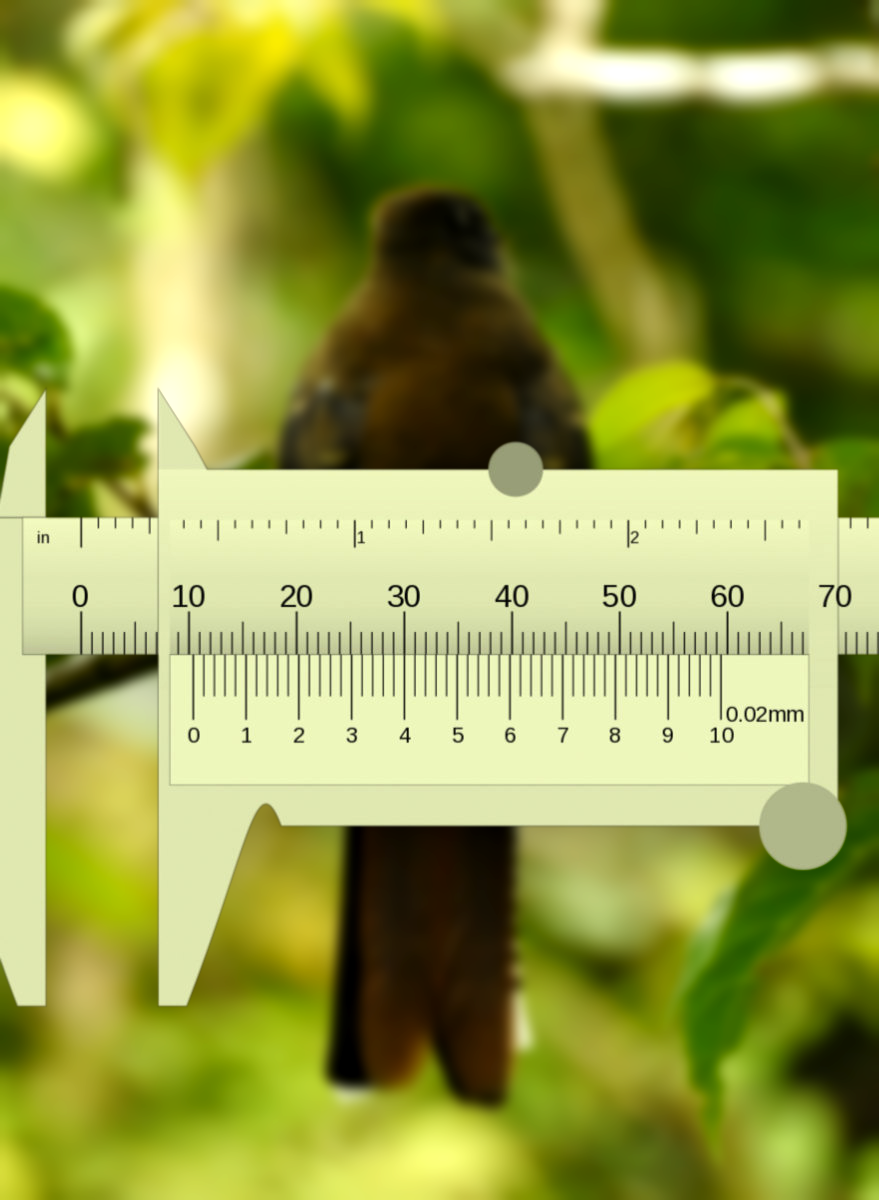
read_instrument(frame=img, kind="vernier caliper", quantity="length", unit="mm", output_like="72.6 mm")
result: 10.4 mm
